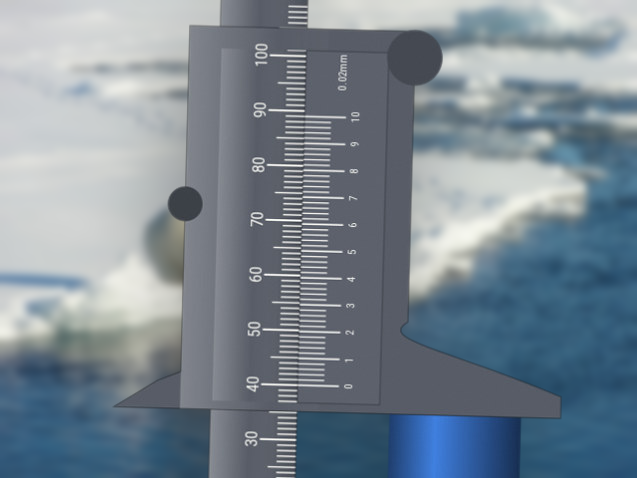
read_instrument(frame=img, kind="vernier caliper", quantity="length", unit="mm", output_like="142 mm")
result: 40.0 mm
